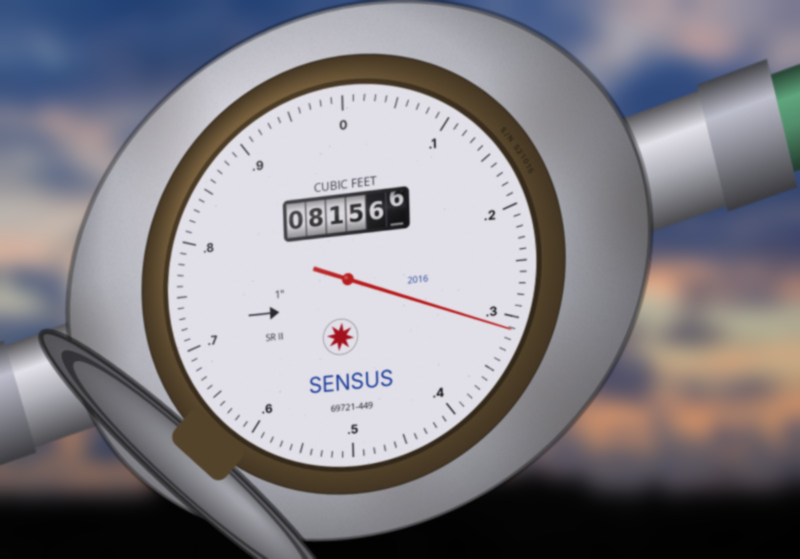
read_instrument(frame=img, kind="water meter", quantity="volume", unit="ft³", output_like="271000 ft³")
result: 81566.31 ft³
